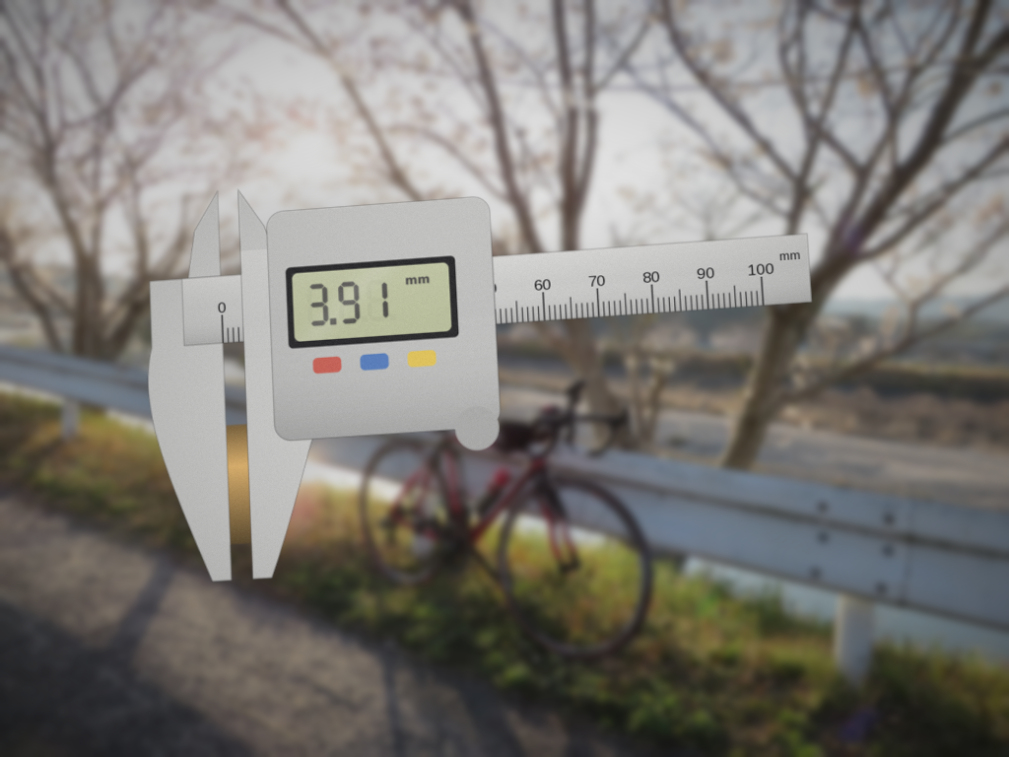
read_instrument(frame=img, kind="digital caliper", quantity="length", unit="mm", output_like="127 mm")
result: 3.91 mm
